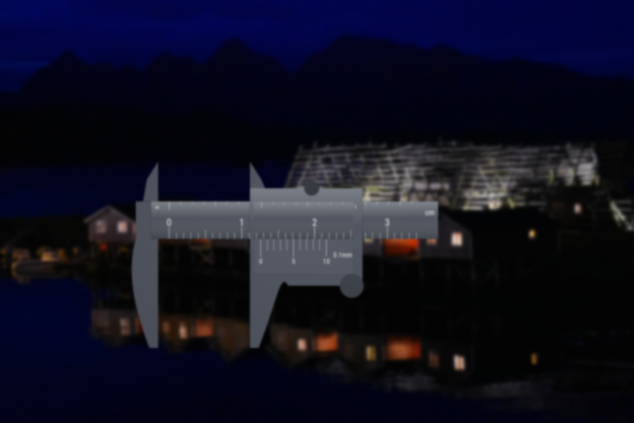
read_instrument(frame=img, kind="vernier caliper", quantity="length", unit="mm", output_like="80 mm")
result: 12.6 mm
